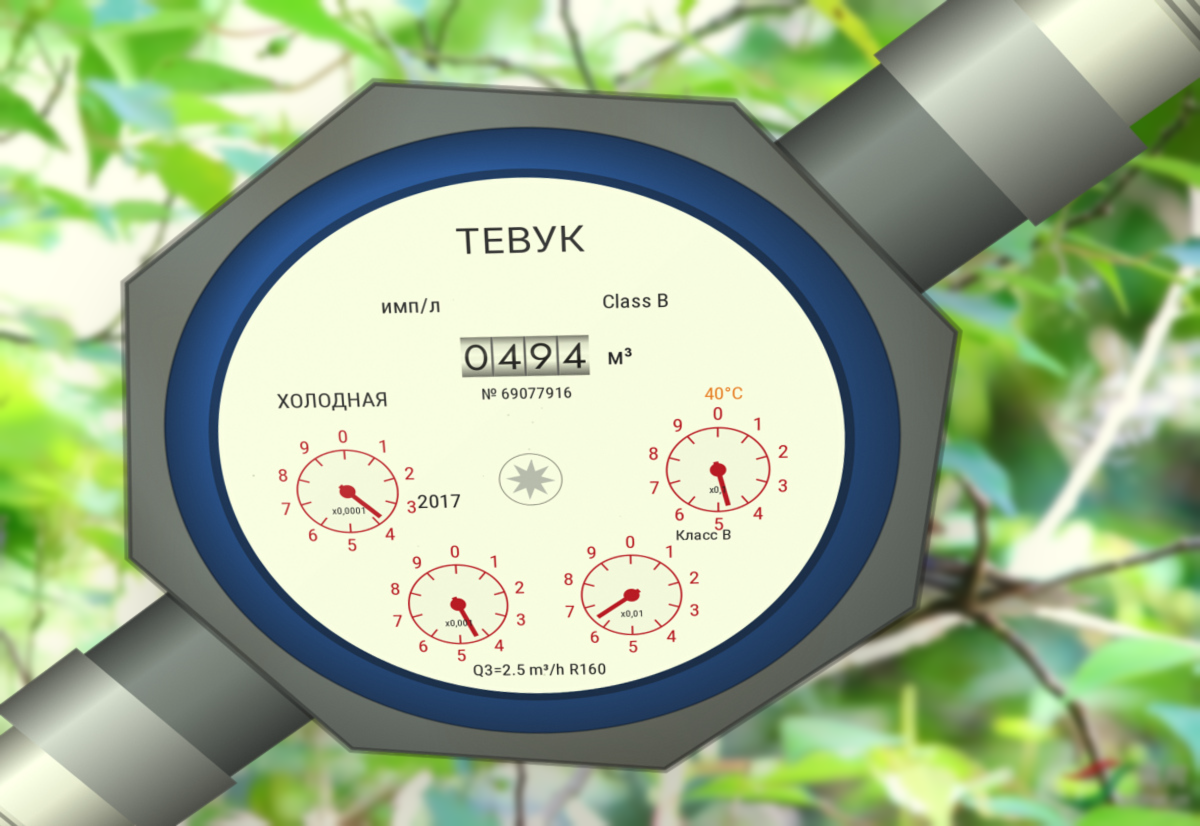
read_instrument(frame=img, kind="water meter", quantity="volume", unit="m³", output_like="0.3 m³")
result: 494.4643 m³
